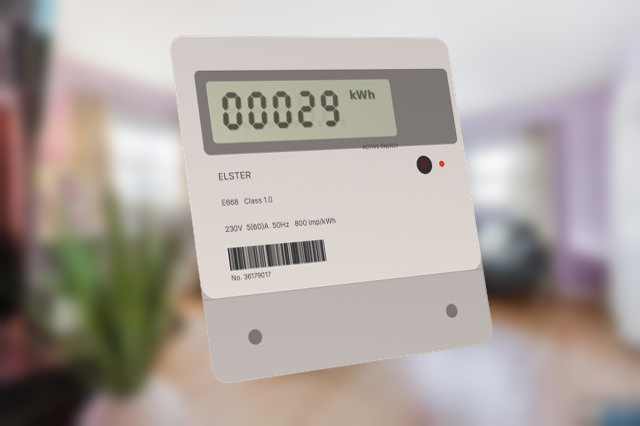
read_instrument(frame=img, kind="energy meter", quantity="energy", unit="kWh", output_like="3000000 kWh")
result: 29 kWh
